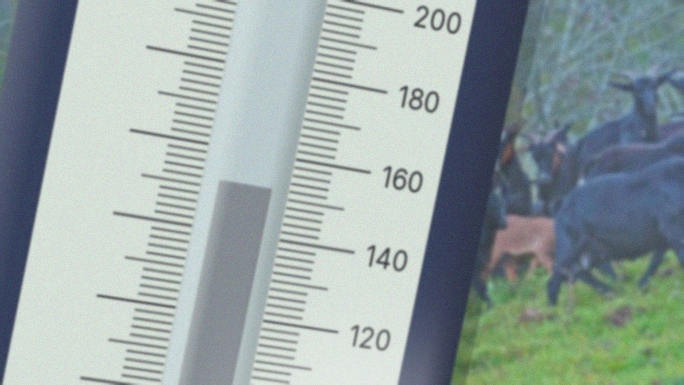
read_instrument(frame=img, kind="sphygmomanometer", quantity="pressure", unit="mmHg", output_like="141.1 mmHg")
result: 152 mmHg
